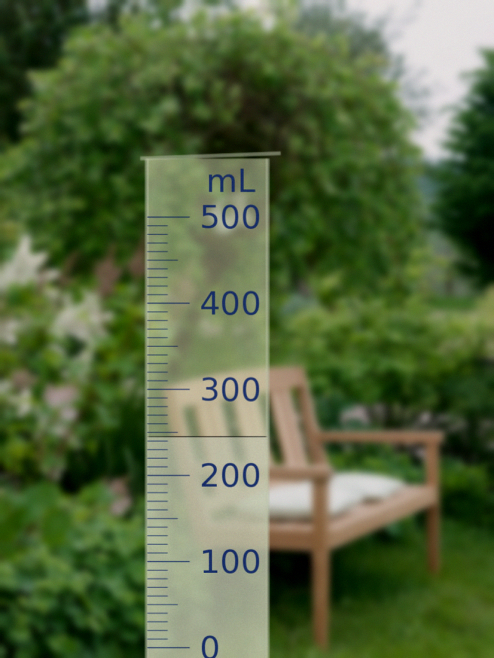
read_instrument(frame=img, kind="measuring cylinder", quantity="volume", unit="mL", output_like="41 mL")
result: 245 mL
